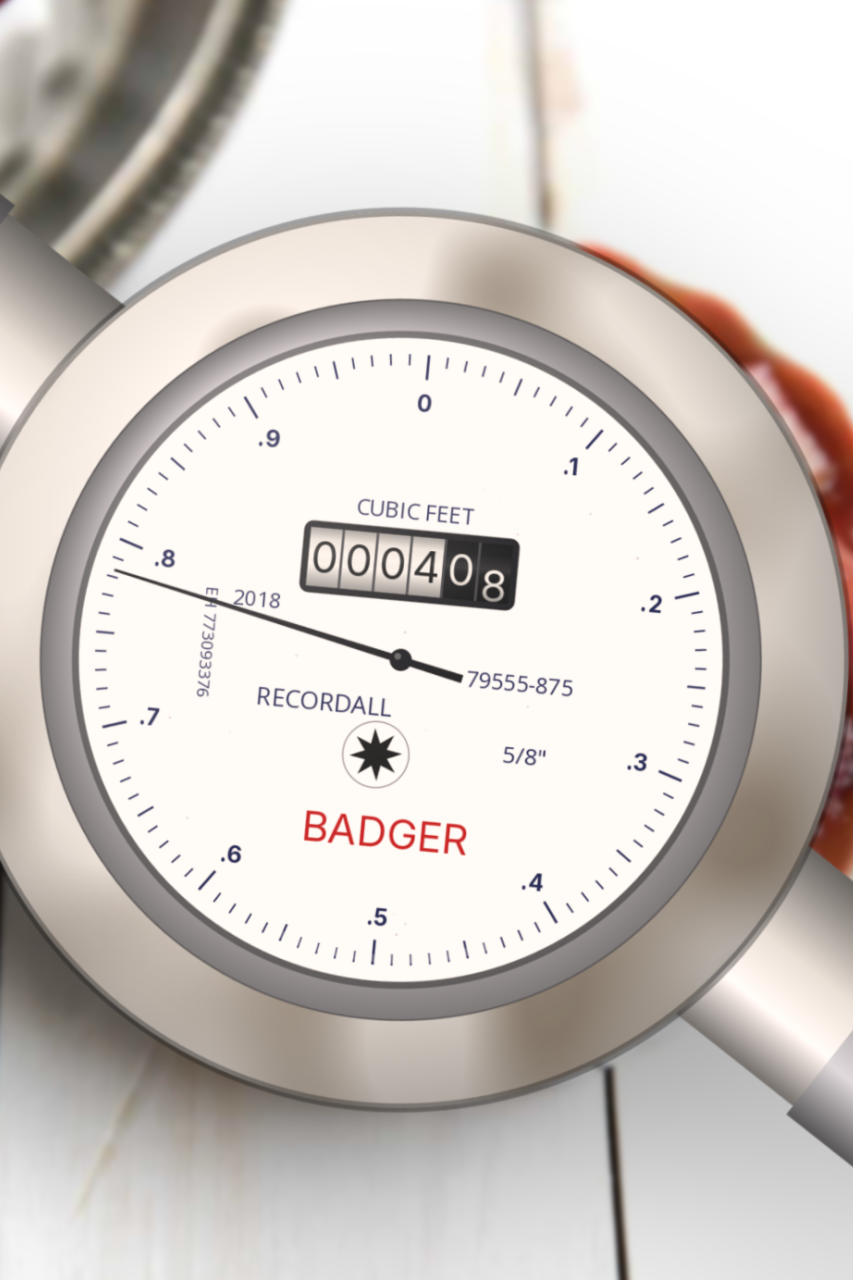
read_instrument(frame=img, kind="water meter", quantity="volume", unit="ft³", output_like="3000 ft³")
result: 407.78 ft³
